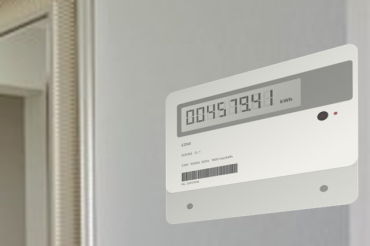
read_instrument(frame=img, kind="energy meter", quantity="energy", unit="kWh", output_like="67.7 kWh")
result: 4579.41 kWh
